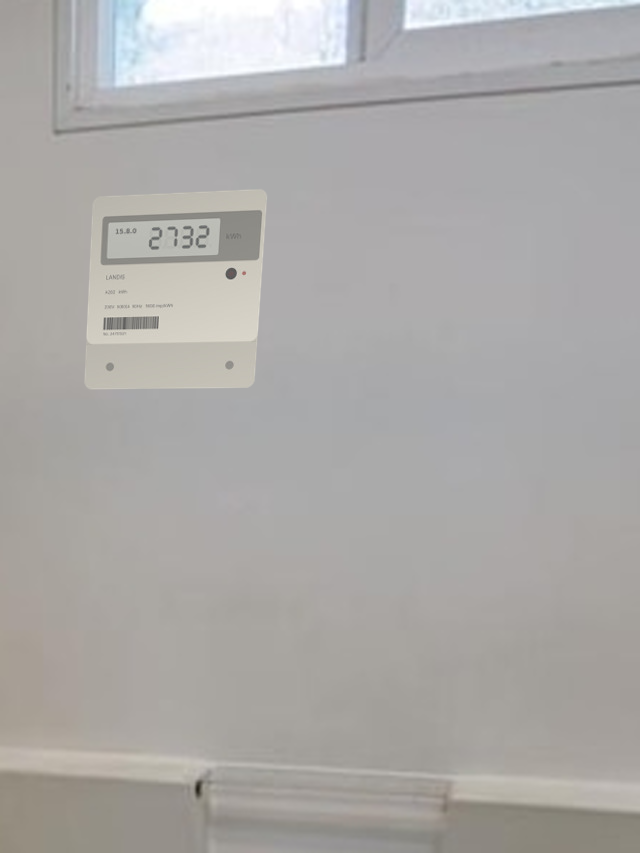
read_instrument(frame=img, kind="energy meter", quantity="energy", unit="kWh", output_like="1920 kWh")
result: 2732 kWh
